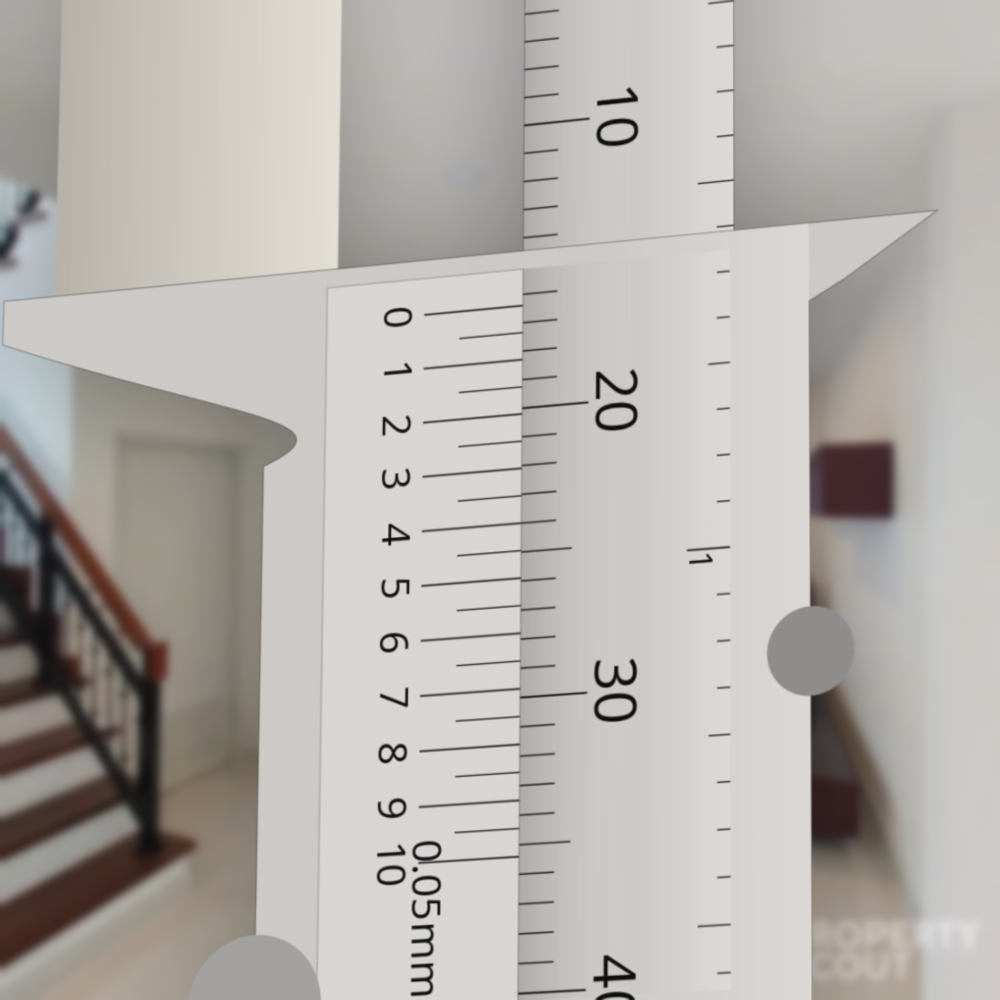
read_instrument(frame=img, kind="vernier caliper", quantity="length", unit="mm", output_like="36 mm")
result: 16.40 mm
